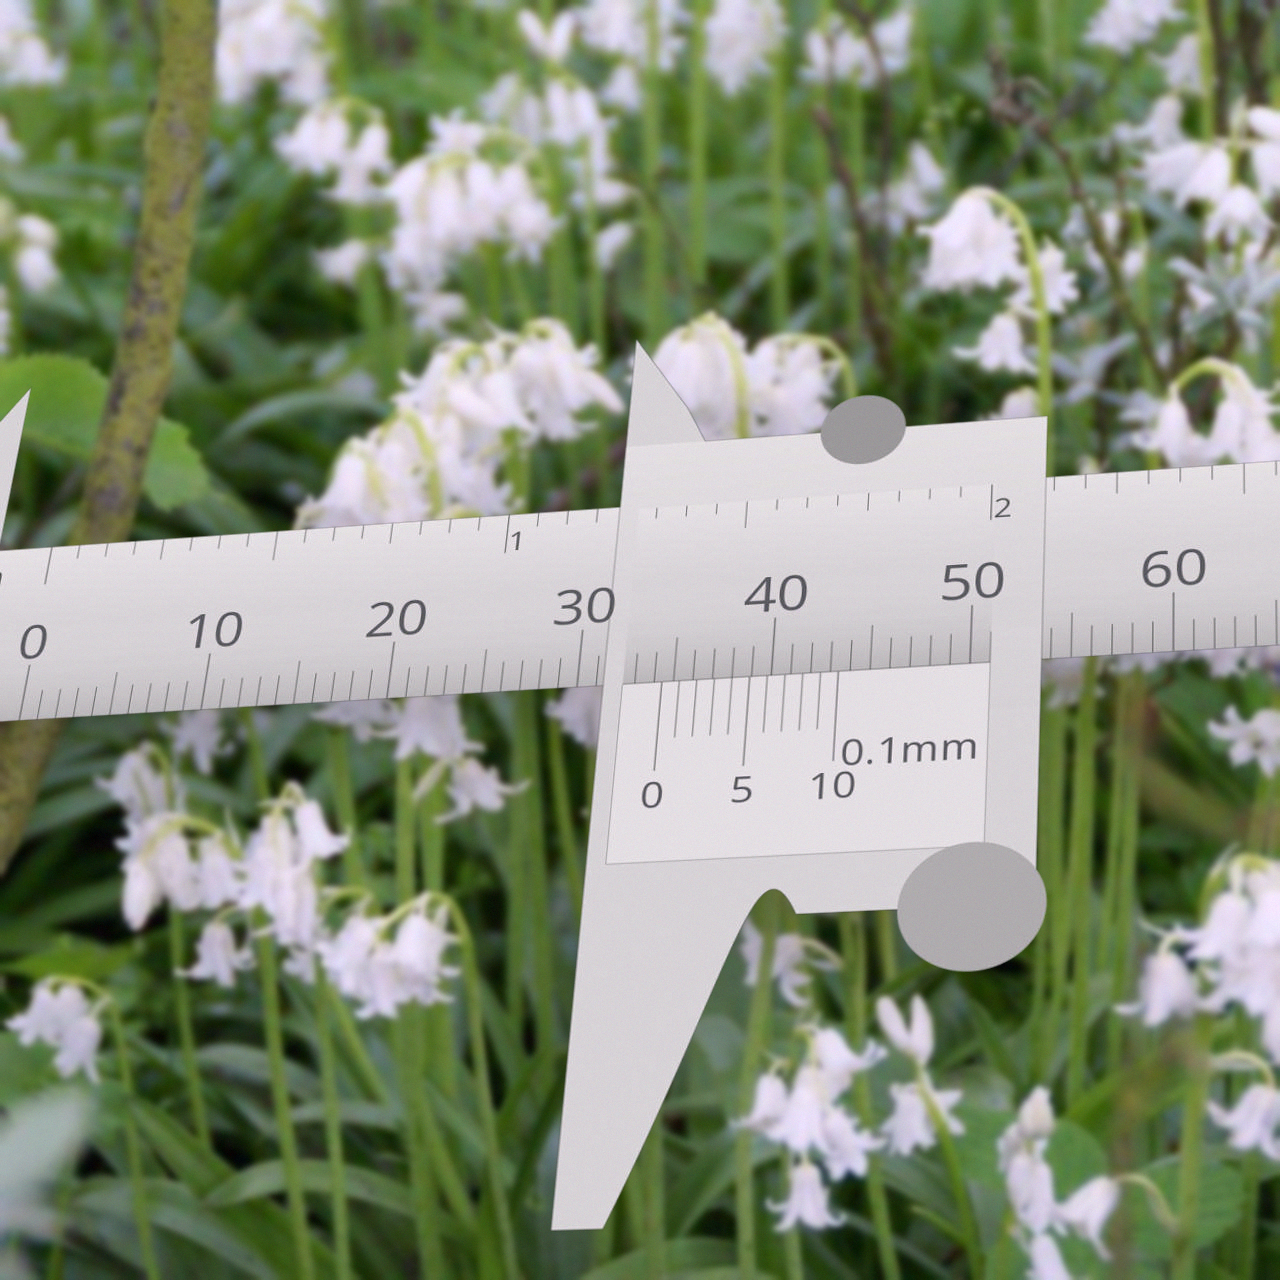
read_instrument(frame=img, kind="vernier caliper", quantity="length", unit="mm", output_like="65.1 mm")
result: 34.4 mm
